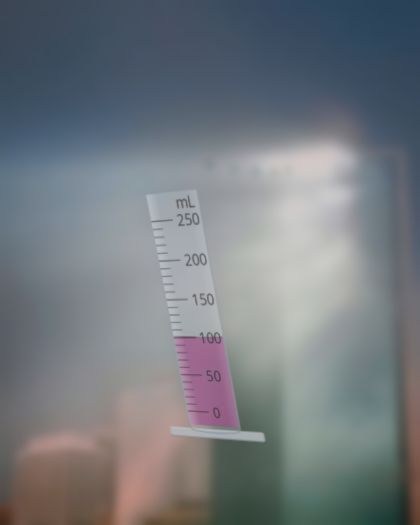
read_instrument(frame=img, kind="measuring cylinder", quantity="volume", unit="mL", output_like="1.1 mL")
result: 100 mL
